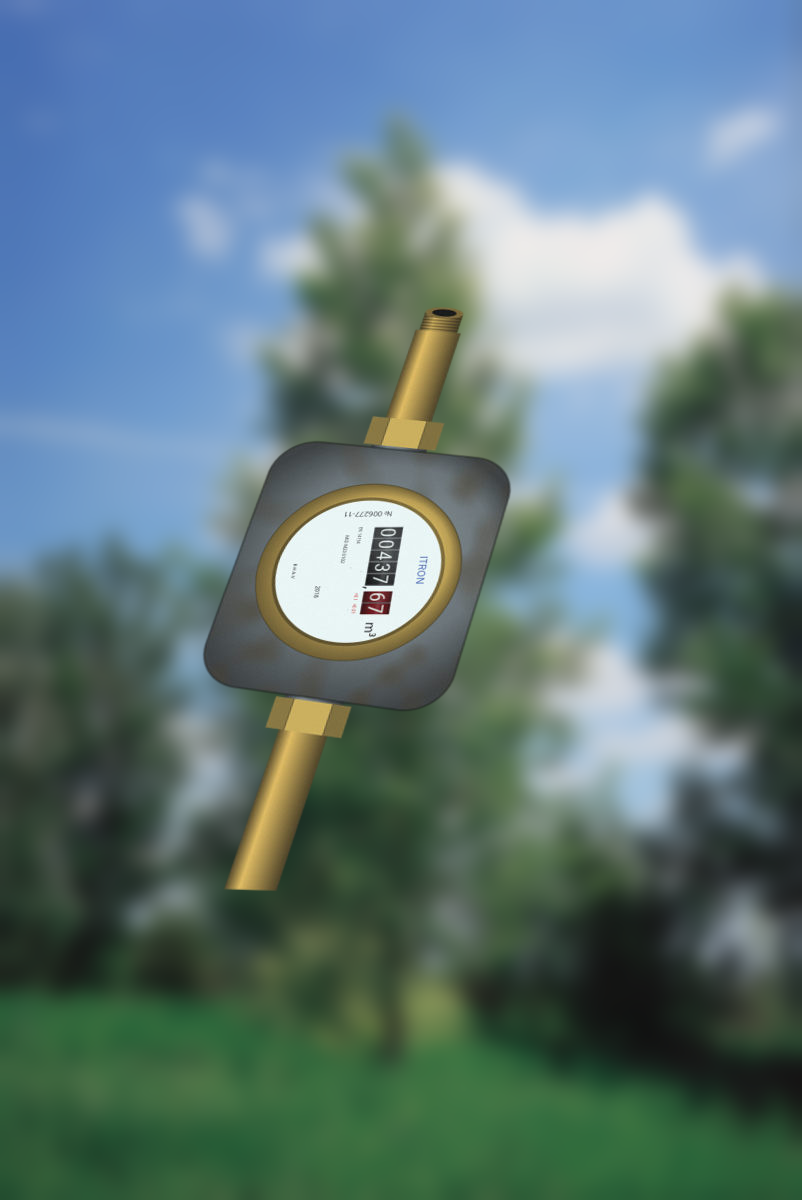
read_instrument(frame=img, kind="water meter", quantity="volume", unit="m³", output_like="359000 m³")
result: 437.67 m³
